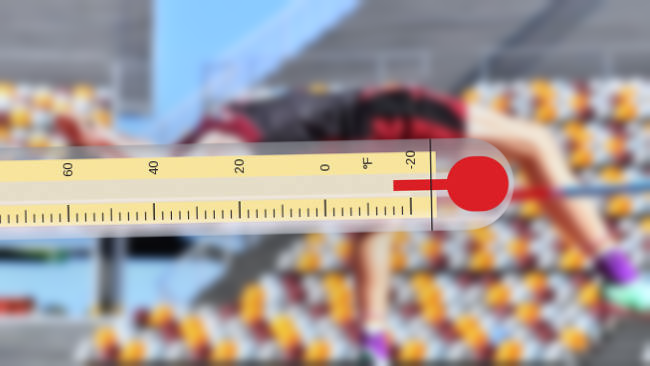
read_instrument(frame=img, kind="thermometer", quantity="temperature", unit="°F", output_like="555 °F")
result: -16 °F
